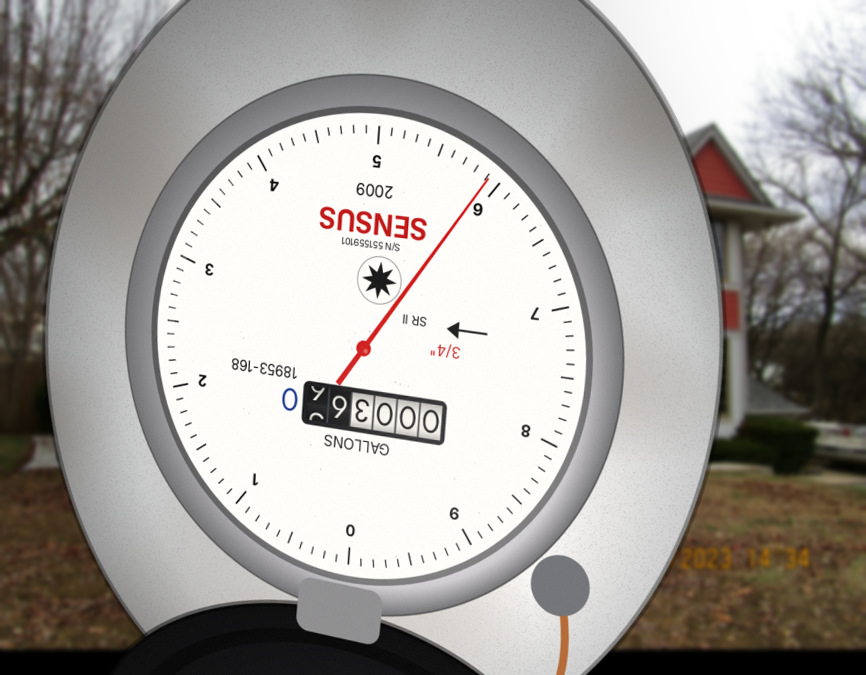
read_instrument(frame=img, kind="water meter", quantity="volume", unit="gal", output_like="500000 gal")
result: 3655.9 gal
